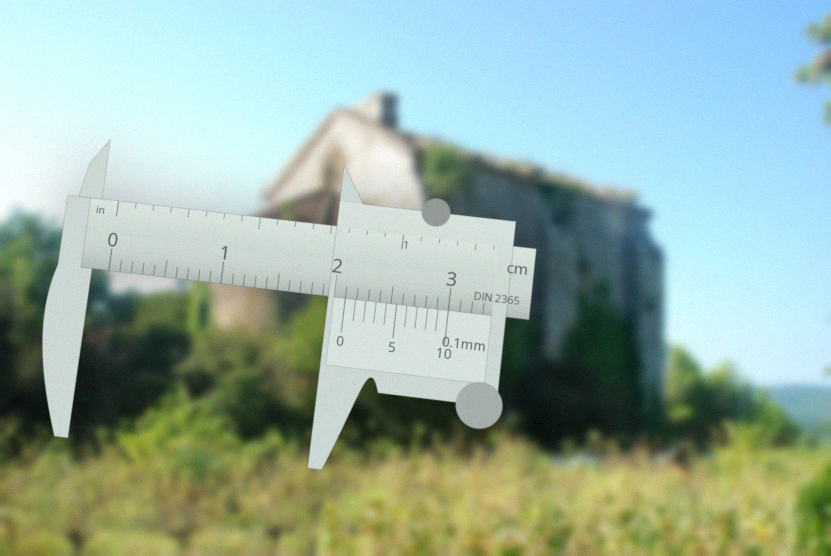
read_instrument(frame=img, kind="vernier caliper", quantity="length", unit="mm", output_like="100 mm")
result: 21.0 mm
